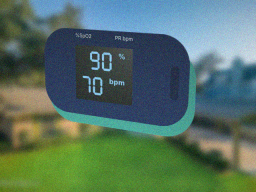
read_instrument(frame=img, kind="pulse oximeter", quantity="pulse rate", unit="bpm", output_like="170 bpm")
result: 70 bpm
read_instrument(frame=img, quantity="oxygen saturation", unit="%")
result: 90 %
